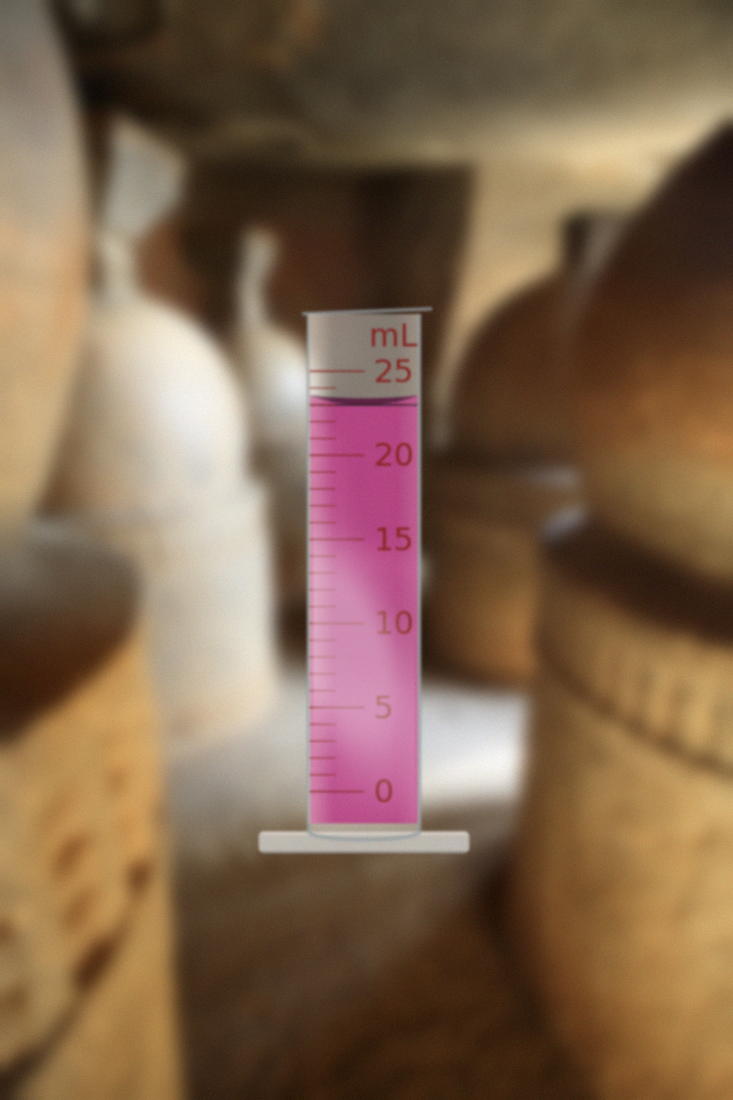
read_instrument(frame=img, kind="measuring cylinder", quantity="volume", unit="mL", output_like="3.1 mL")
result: 23 mL
